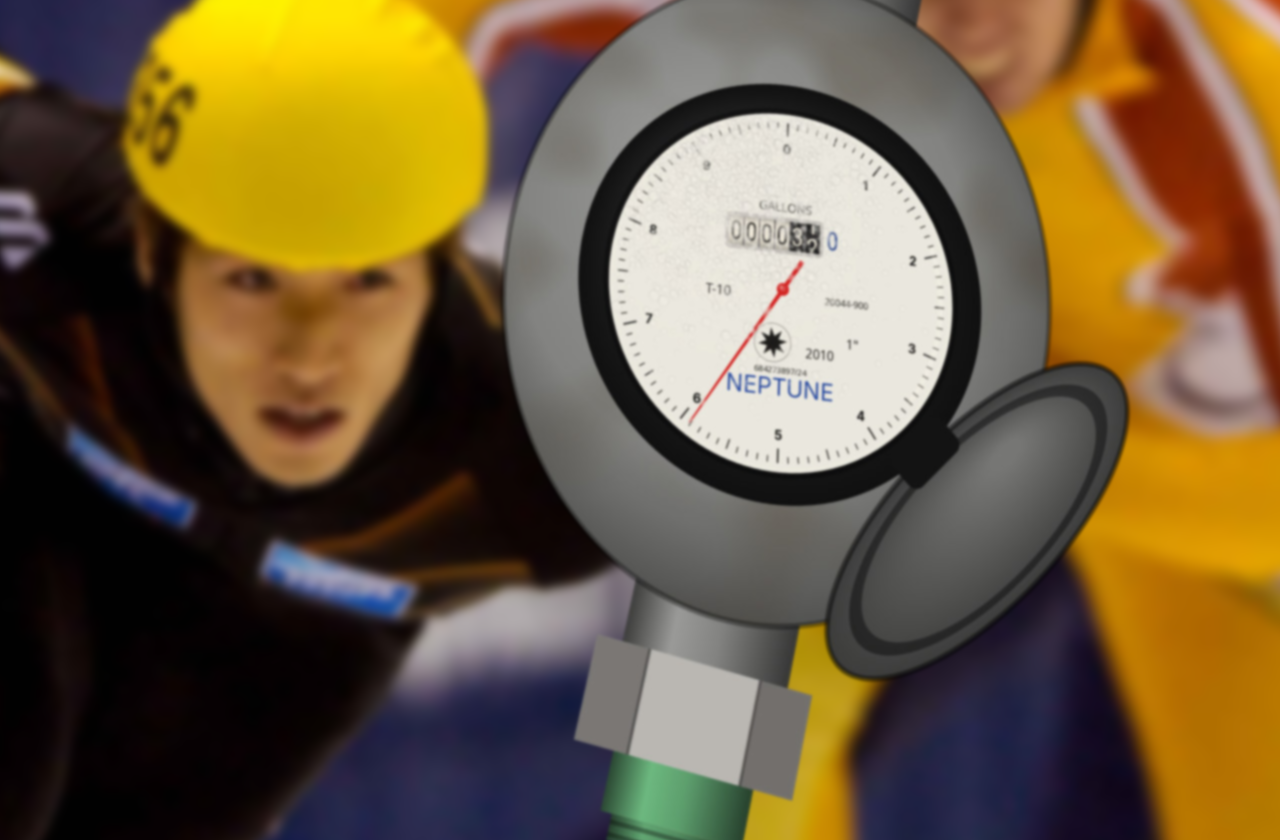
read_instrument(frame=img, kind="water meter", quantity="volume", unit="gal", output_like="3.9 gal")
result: 315.9 gal
